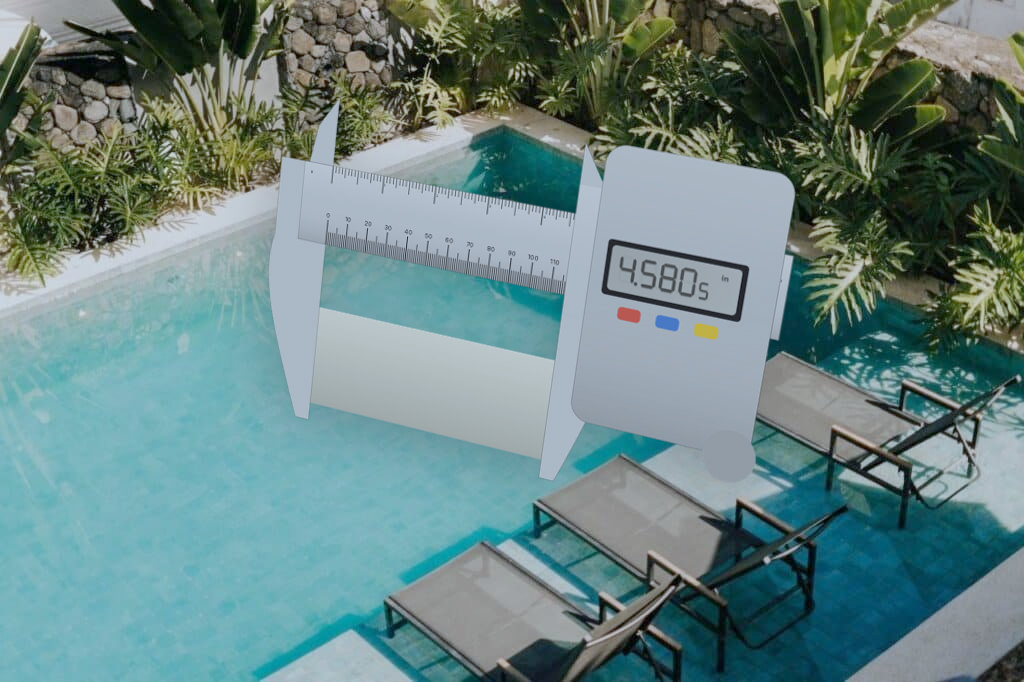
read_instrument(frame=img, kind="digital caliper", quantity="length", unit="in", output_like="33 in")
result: 4.5805 in
